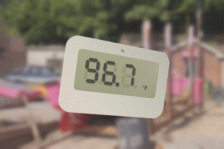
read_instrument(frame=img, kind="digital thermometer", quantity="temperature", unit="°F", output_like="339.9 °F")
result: 96.7 °F
